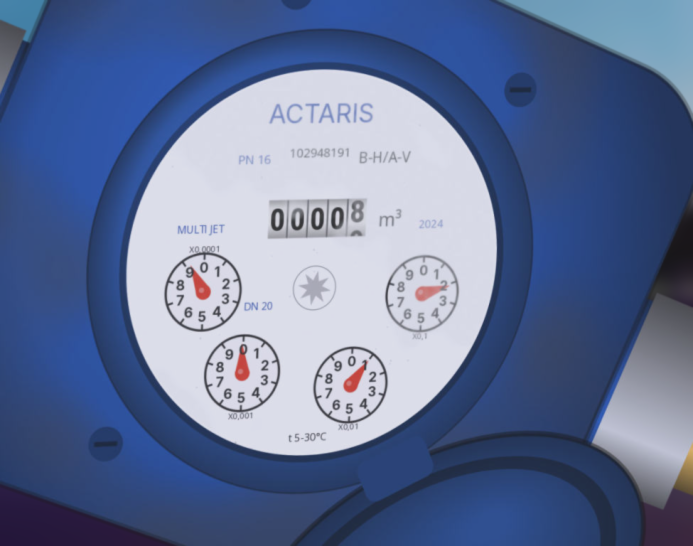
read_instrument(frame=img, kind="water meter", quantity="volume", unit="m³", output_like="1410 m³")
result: 8.2099 m³
